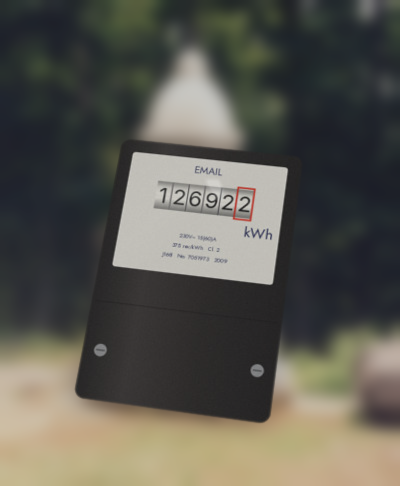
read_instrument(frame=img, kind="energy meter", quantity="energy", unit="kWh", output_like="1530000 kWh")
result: 12692.2 kWh
